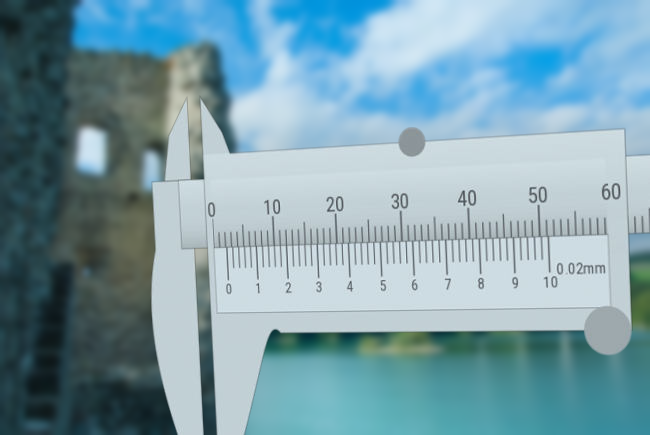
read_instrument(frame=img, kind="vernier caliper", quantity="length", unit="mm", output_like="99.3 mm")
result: 2.2 mm
